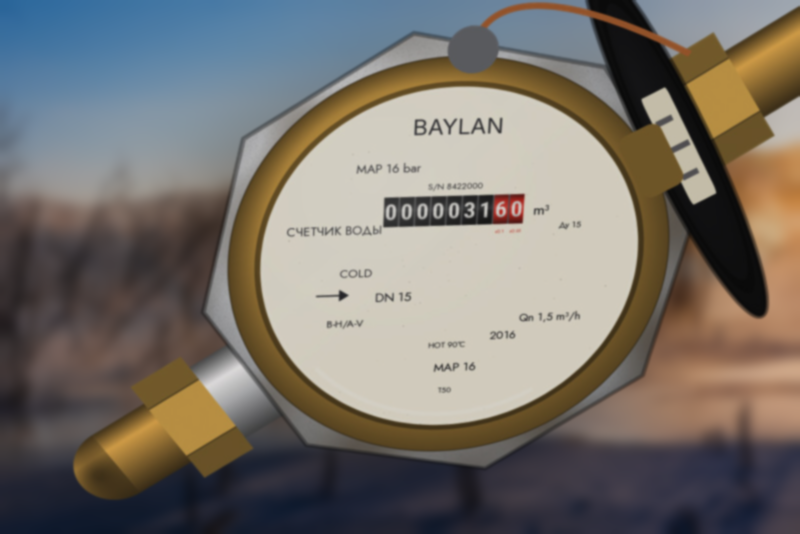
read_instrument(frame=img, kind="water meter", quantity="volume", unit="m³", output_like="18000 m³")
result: 31.60 m³
